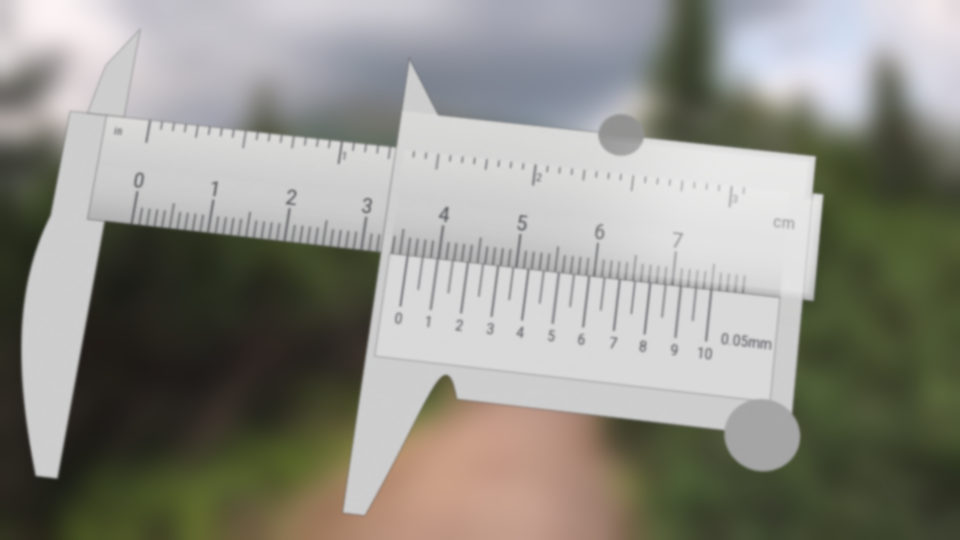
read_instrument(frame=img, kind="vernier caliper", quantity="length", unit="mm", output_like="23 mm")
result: 36.0 mm
